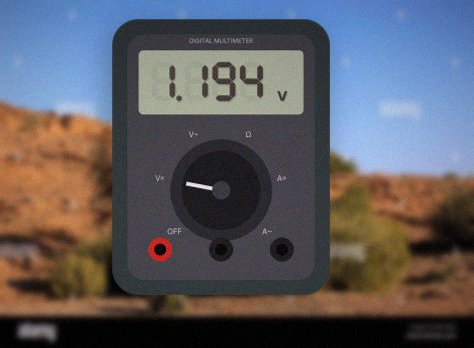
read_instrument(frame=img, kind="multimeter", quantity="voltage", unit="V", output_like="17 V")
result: 1.194 V
